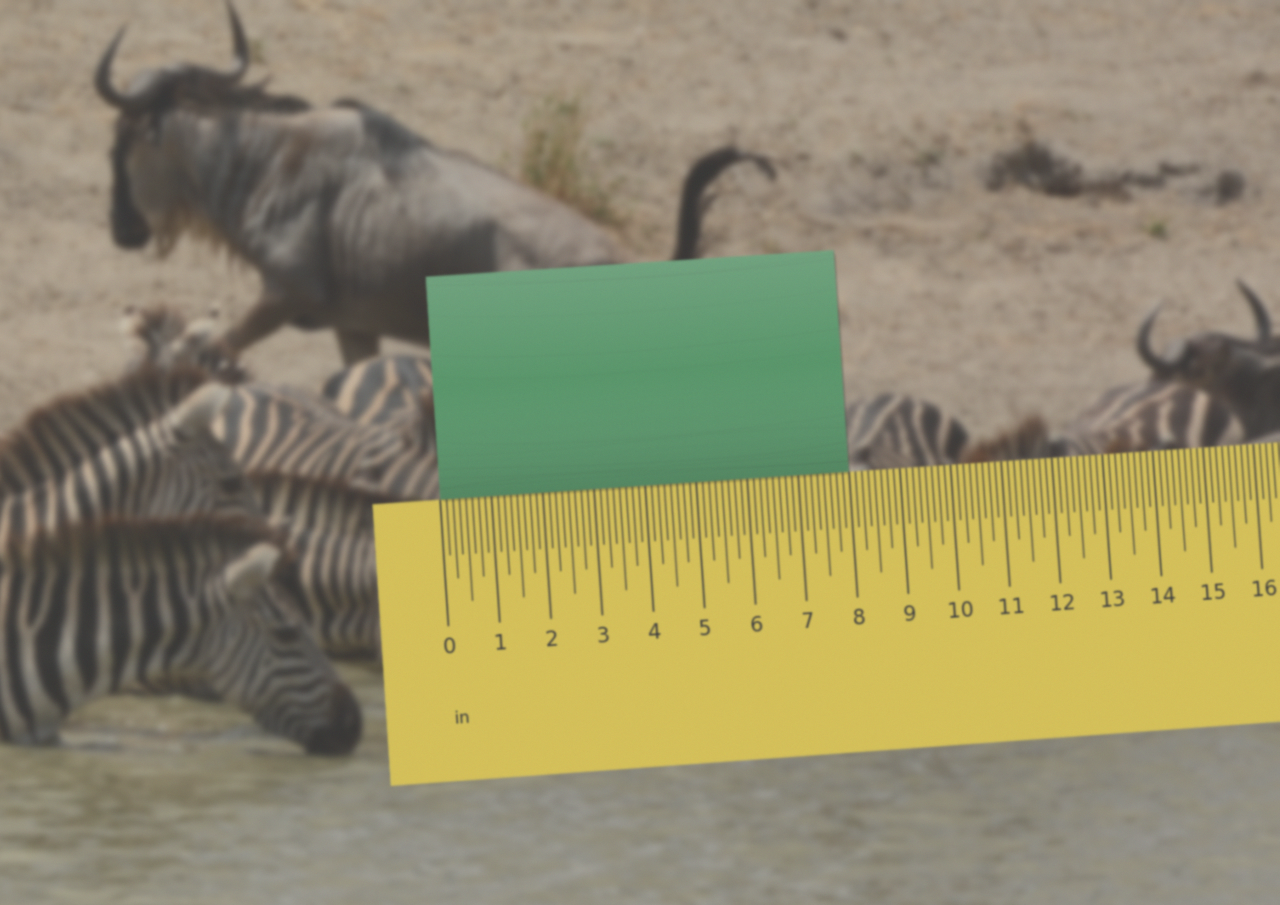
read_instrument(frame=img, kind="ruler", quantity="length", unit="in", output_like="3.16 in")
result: 8 in
